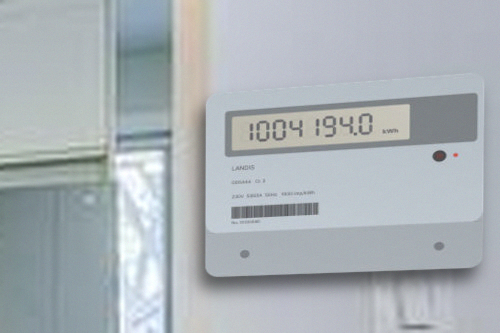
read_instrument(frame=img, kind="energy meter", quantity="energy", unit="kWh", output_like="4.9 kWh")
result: 1004194.0 kWh
